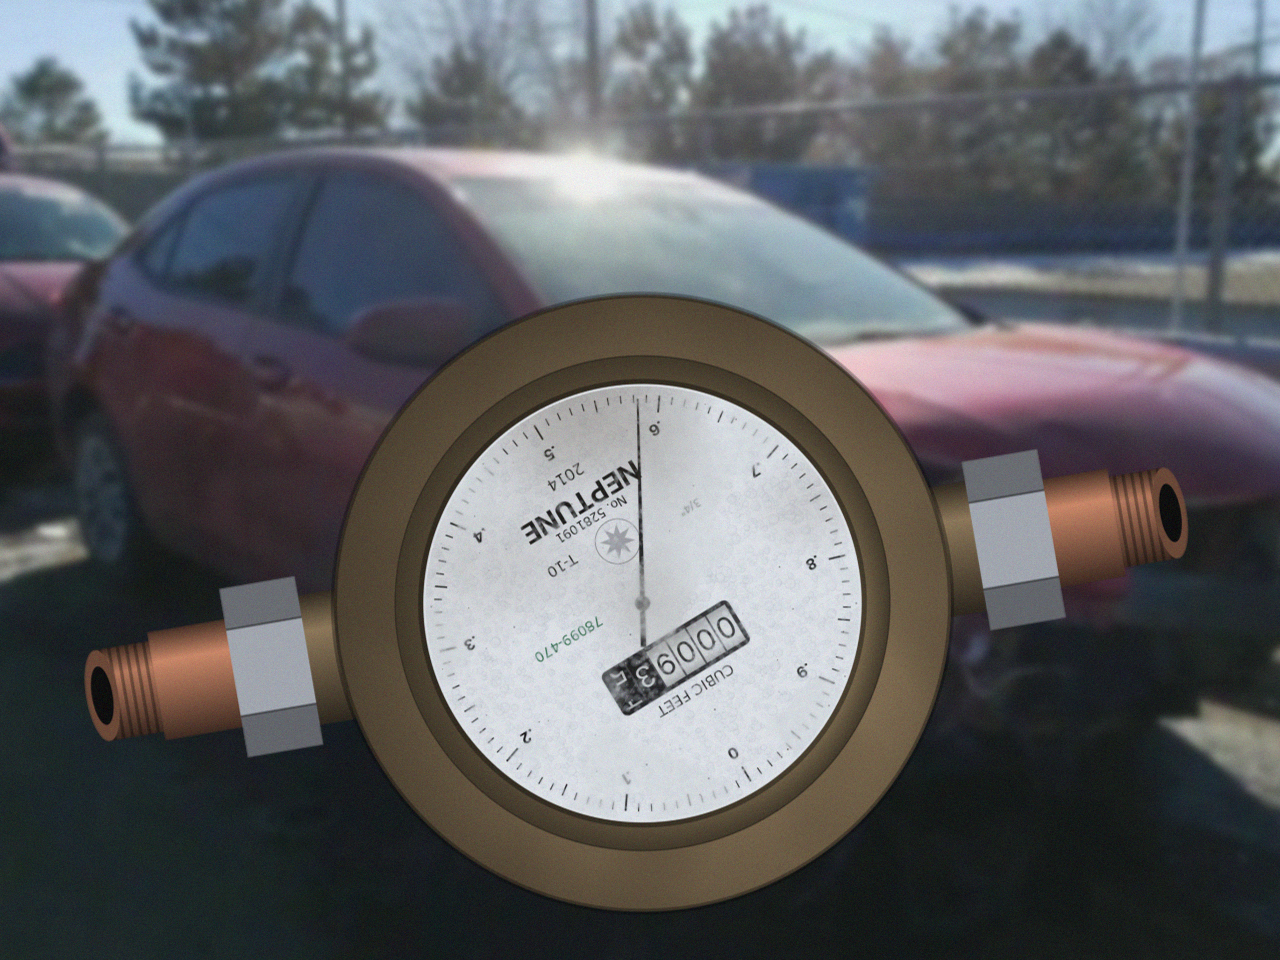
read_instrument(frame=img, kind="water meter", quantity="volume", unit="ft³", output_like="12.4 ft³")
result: 934.58 ft³
